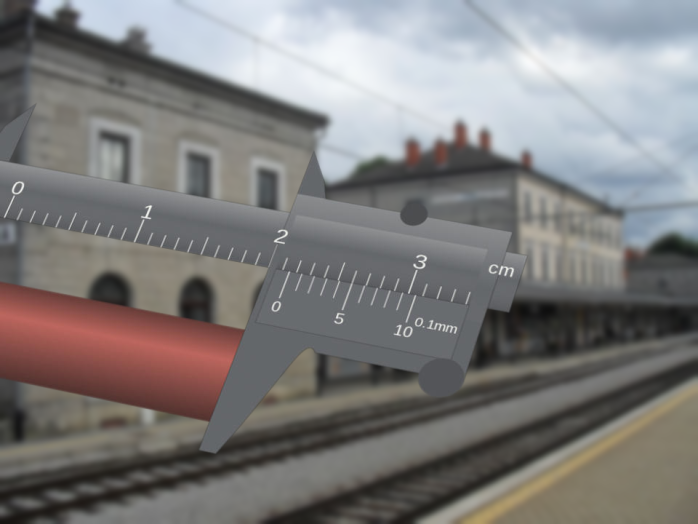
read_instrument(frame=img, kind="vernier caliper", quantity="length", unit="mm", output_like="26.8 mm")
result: 21.5 mm
